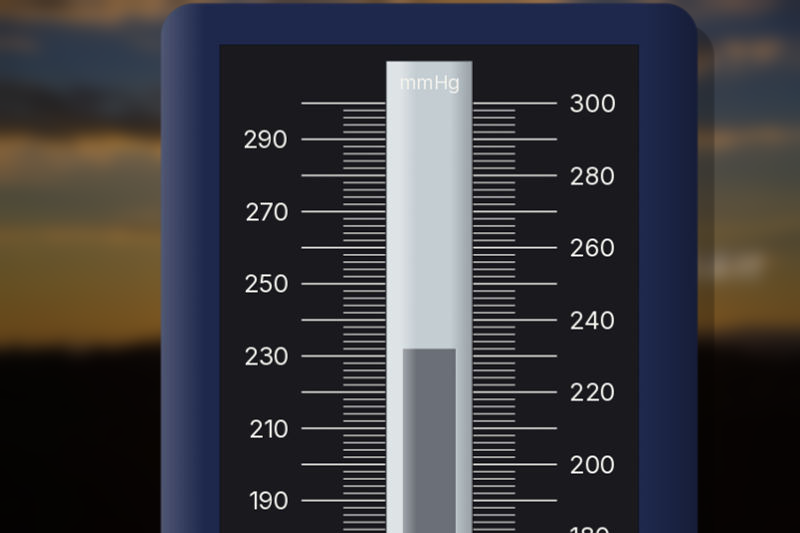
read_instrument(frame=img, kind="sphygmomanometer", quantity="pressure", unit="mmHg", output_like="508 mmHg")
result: 232 mmHg
